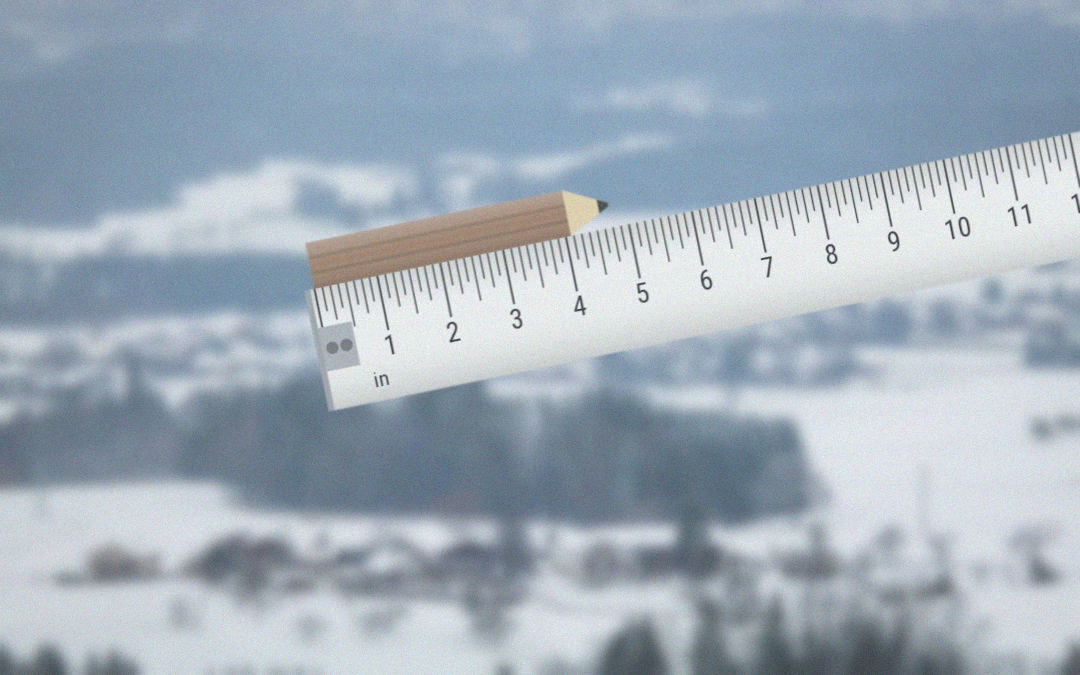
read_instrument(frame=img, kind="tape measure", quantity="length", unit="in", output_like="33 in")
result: 4.75 in
